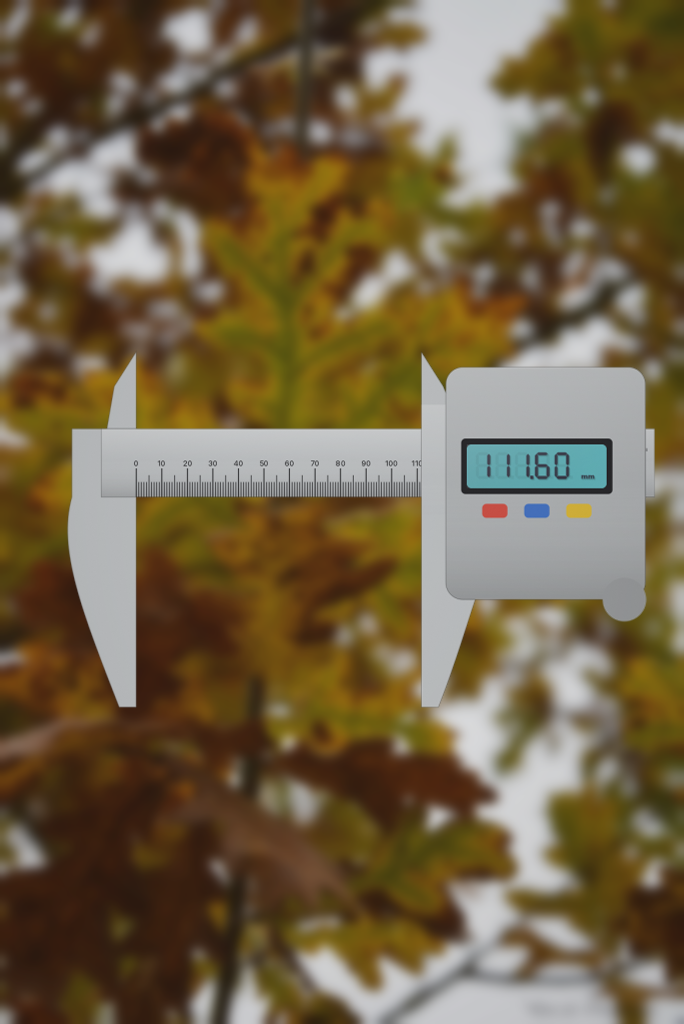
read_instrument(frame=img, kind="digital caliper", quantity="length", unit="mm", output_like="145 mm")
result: 111.60 mm
